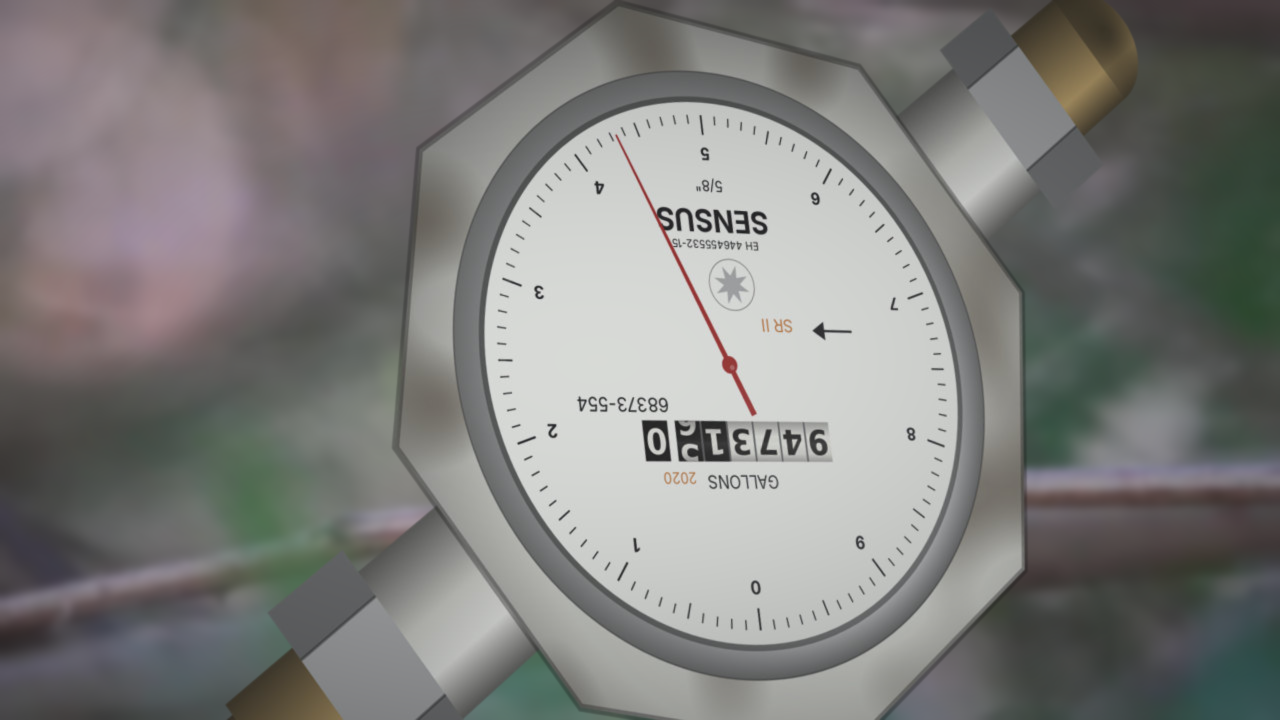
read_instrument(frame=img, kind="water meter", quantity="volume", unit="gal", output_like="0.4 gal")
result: 9473154.3 gal
